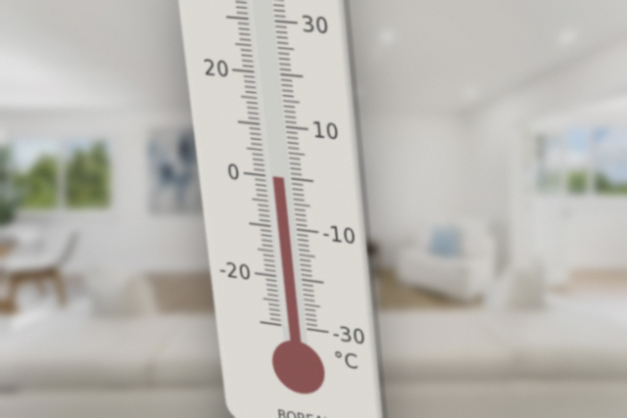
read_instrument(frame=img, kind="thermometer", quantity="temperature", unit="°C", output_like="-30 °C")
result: 0 °C
